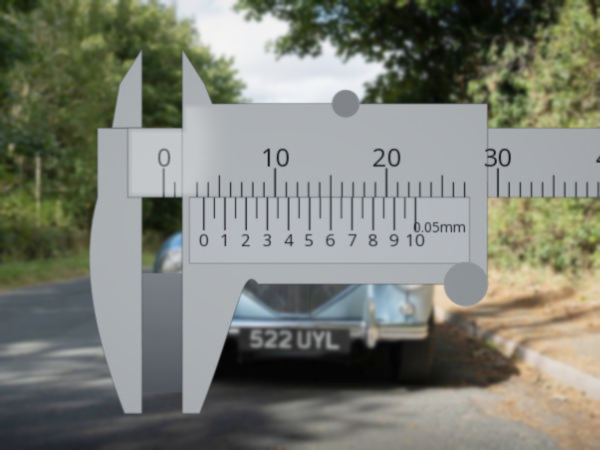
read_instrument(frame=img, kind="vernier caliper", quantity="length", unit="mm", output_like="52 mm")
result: 3.6 mm
